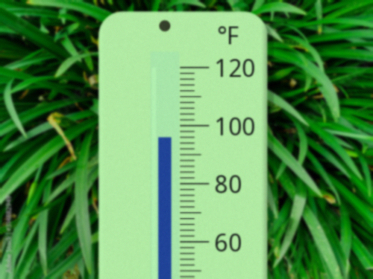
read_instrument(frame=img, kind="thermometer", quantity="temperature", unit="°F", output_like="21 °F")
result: 96 °F
